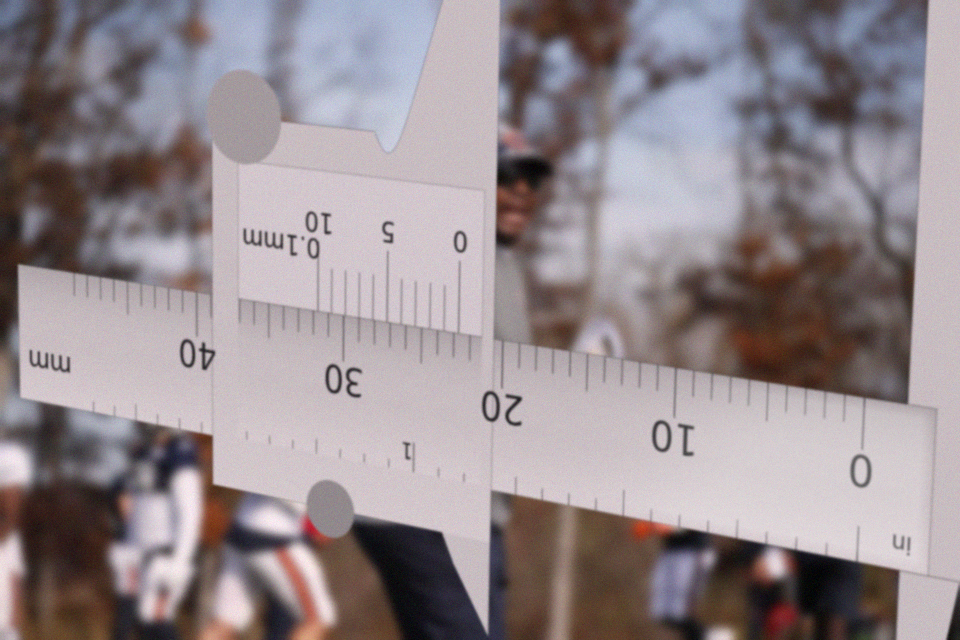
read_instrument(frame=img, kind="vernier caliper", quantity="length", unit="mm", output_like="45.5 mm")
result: 22.7 mm
